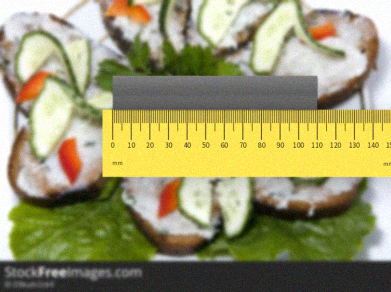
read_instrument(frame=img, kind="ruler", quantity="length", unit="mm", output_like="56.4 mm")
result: 110 mm
